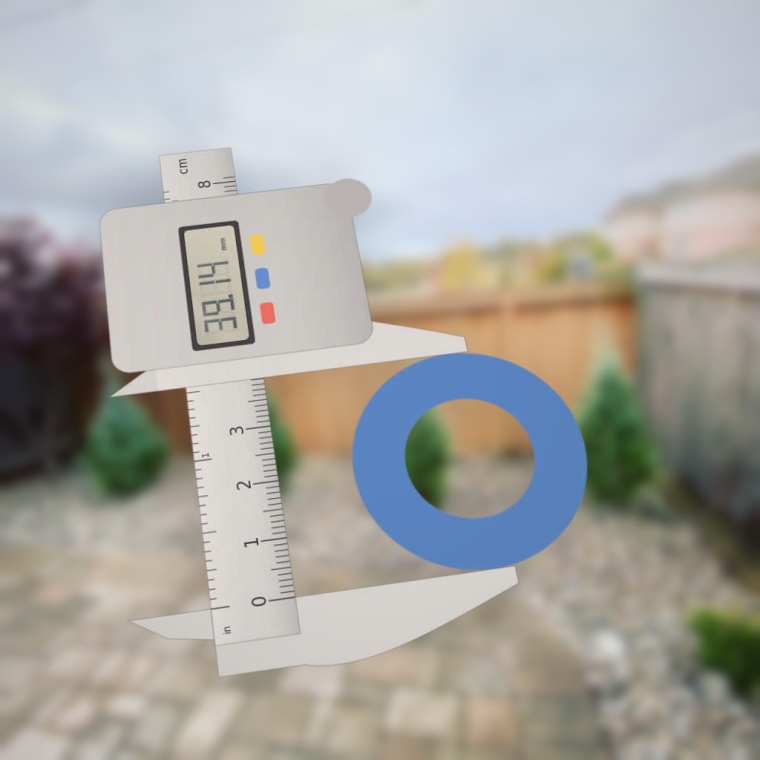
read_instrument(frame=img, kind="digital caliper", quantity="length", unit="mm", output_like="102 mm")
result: 39.14 mm
